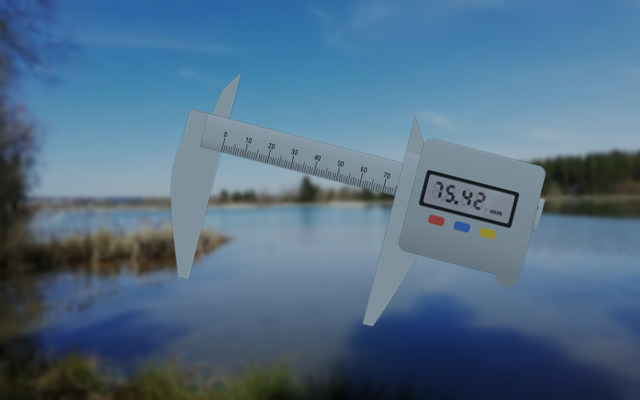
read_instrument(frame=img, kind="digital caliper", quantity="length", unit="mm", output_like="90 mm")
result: 75.42 mm
